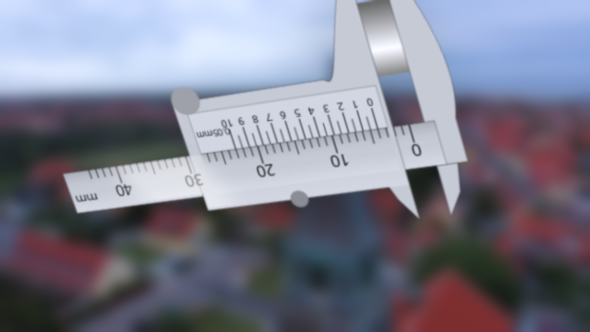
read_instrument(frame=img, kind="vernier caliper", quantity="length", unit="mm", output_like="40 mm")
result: 4.0 mm
